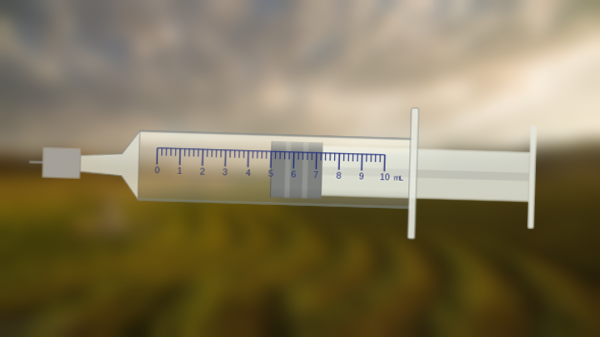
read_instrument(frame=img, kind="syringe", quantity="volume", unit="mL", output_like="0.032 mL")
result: 5 mL
